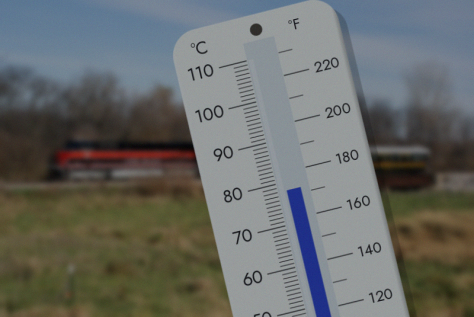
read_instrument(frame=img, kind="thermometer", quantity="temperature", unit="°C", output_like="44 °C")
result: 78 °C
